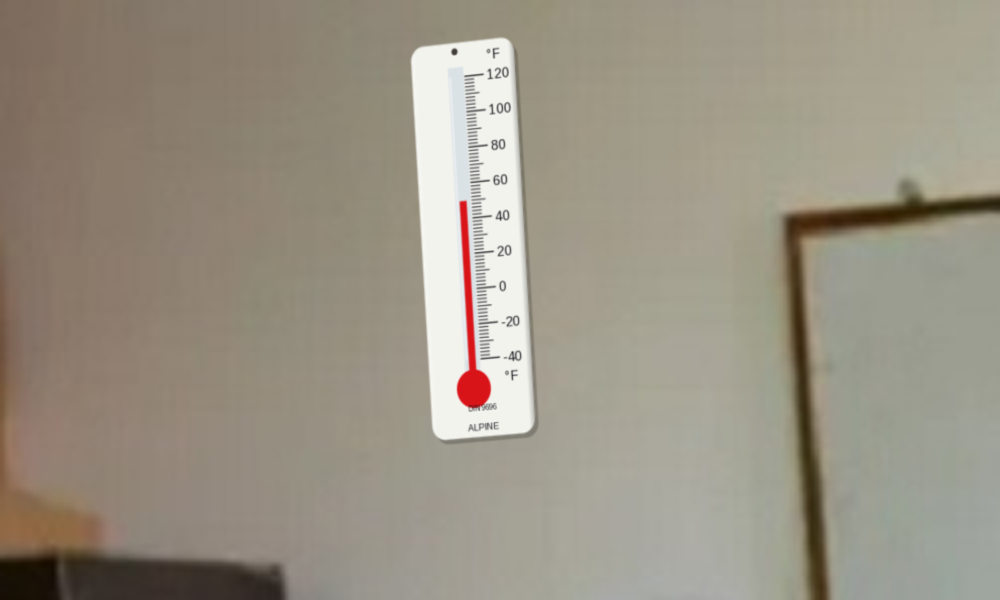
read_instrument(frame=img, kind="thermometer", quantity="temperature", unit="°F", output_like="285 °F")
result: 50 °F
